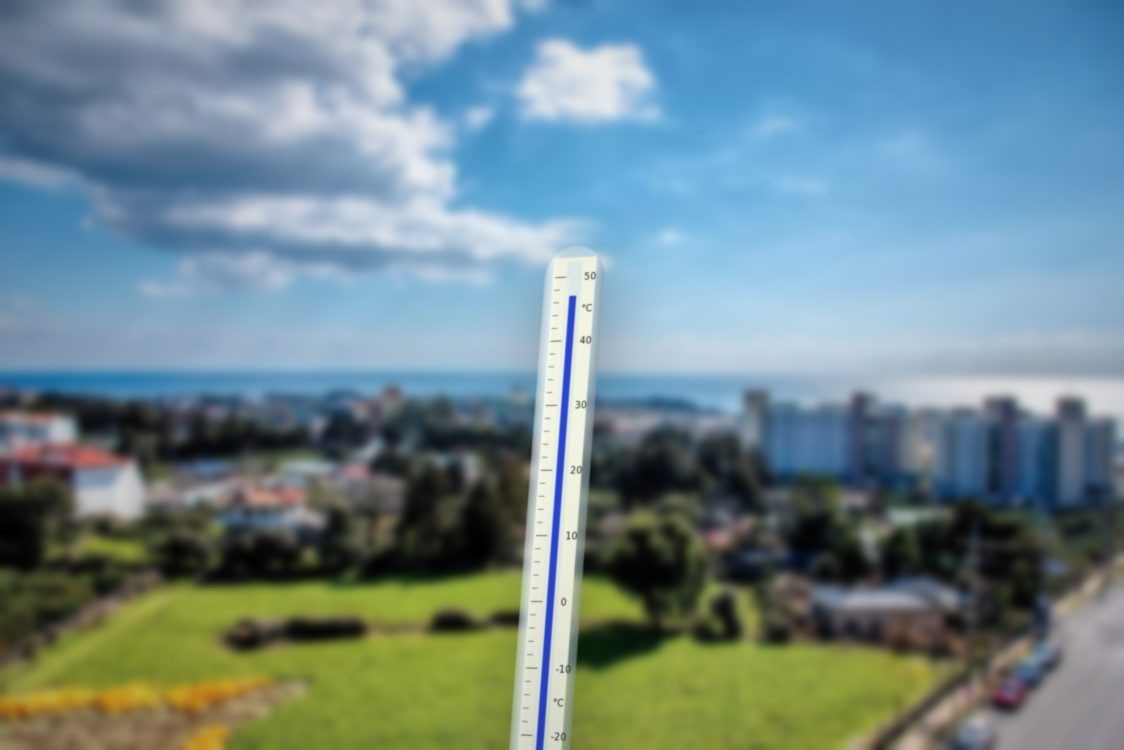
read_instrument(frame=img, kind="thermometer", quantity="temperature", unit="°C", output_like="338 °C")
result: 47 °C
